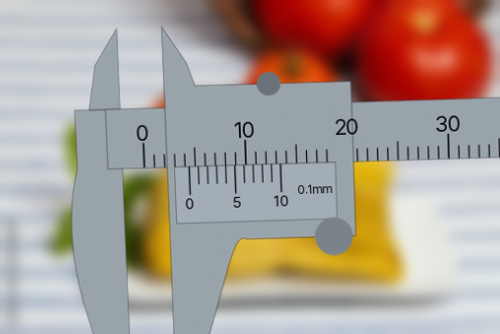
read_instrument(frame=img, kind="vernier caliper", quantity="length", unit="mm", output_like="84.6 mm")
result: 4.4 mm
